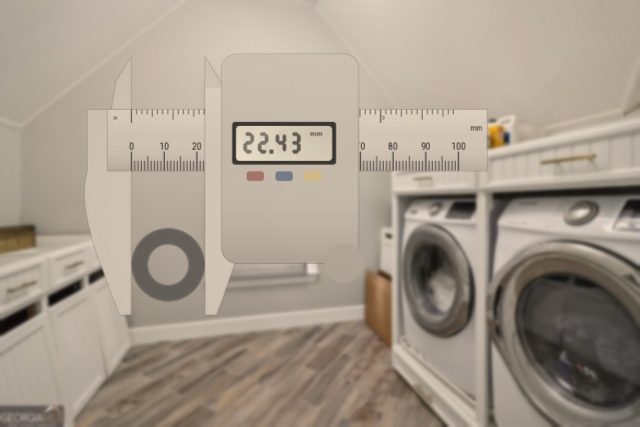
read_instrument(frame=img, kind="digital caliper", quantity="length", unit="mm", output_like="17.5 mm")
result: 22.43 mm
